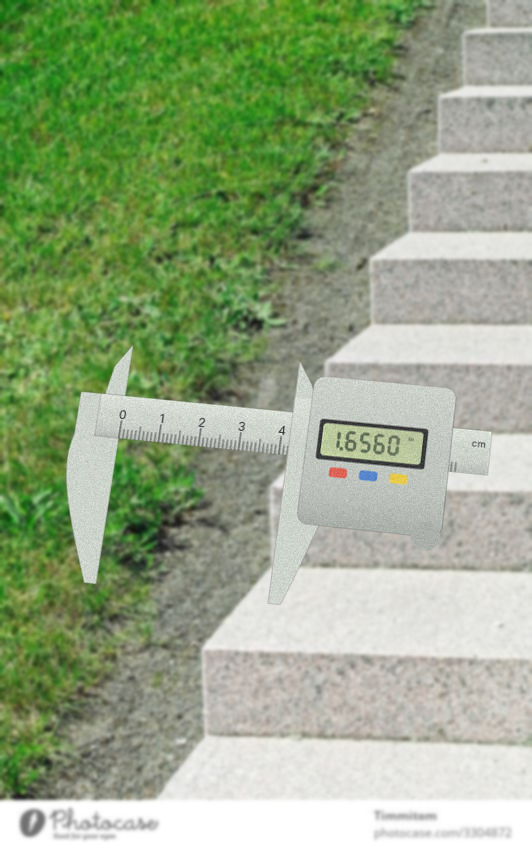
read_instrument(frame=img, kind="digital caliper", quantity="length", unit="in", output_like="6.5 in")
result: 1.6560 in
